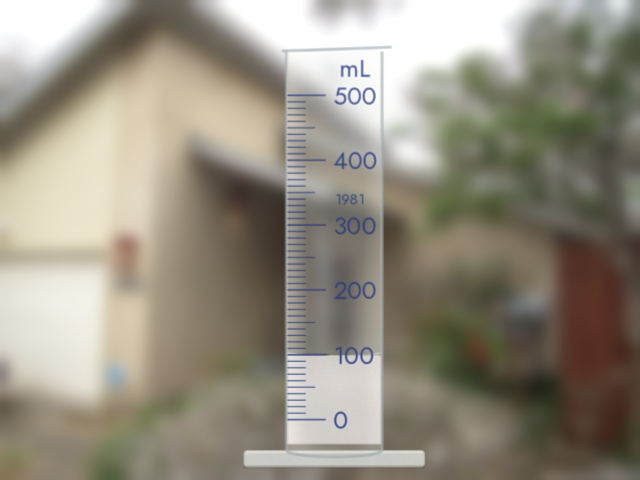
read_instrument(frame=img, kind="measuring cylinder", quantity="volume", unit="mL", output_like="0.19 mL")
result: 100 mL
